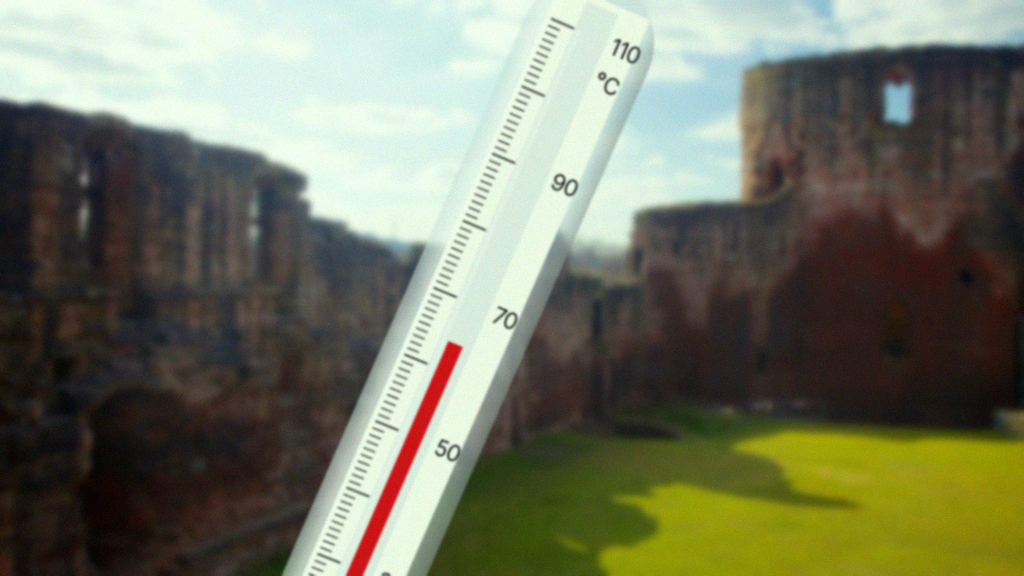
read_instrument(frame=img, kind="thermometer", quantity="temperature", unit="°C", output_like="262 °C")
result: 64 °C
